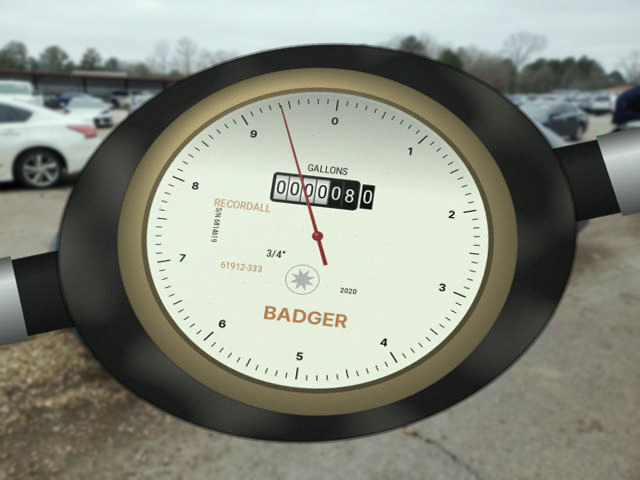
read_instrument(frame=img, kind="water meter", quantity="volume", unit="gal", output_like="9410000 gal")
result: 79.4 gal
